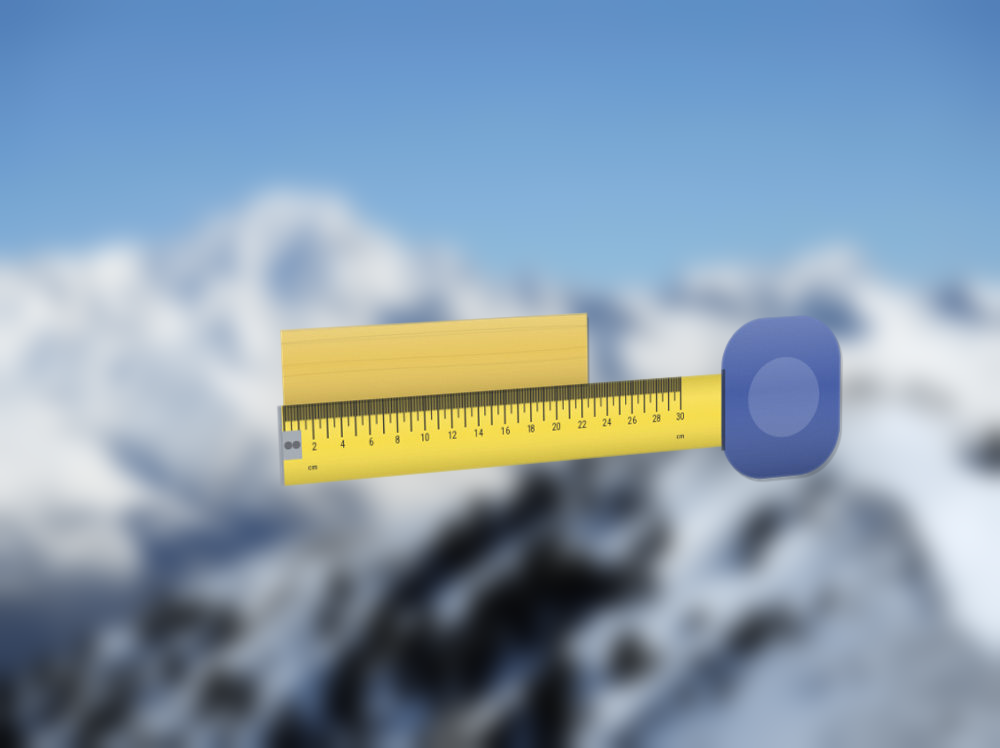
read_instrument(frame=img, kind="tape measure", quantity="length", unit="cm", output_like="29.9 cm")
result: 22.5 cm
